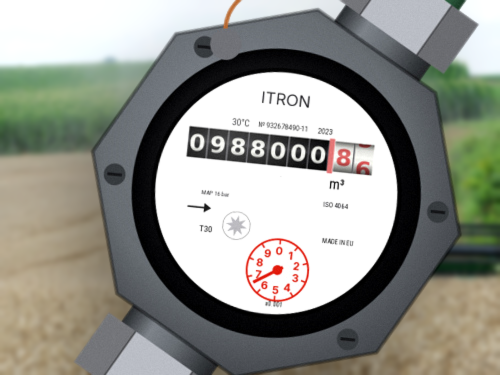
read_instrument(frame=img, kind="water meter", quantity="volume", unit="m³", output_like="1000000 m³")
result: 988000.856 m³
